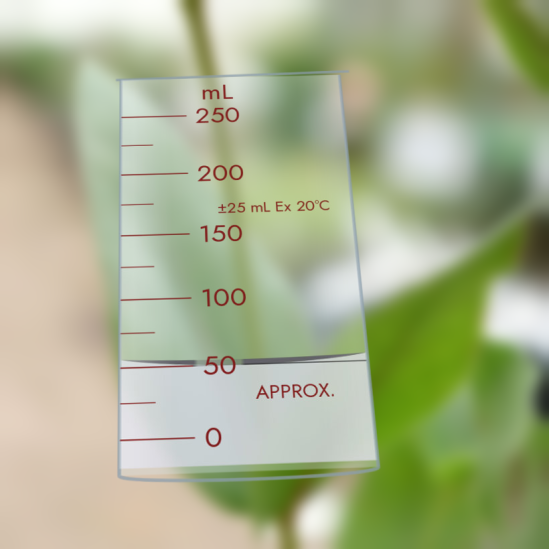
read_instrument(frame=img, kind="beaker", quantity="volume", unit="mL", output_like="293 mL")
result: 50 mL
